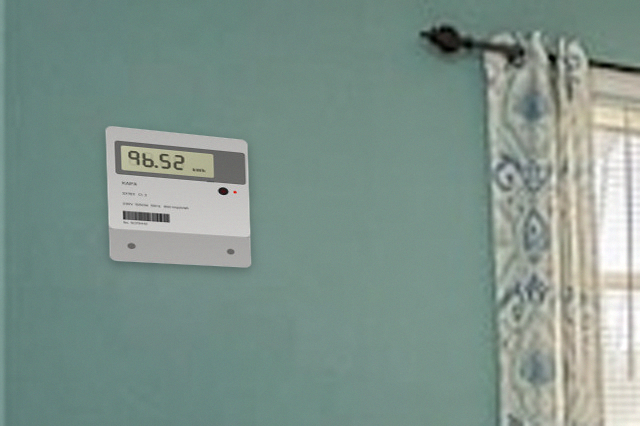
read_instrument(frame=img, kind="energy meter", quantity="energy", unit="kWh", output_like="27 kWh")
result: 96.52 kWh
